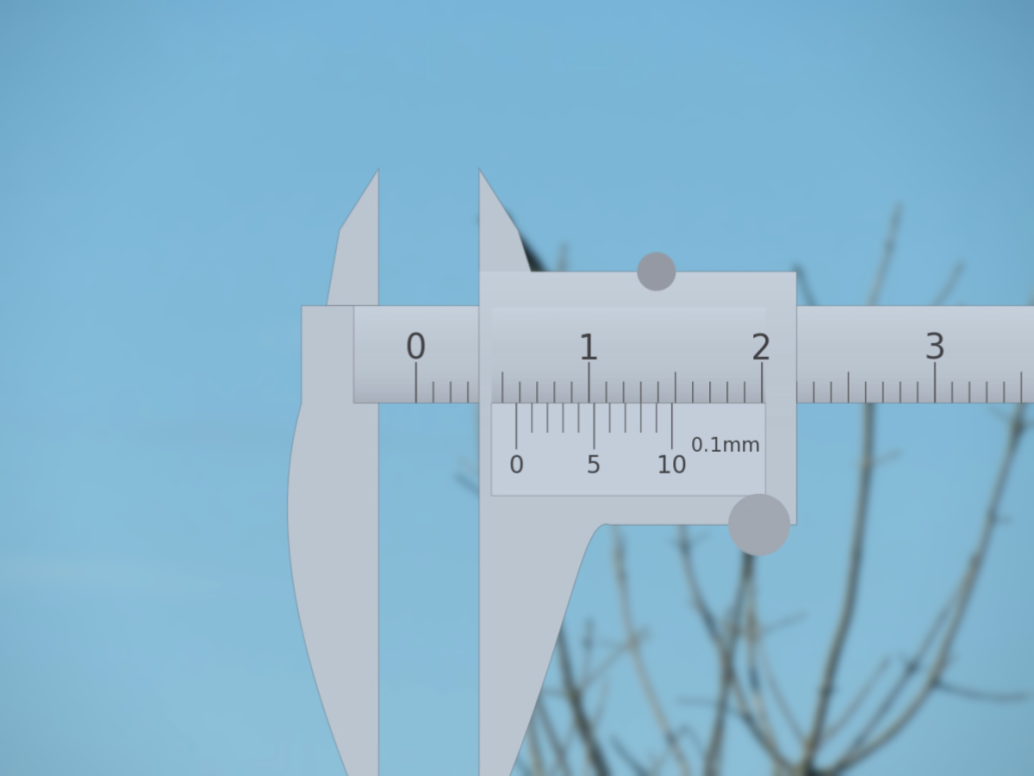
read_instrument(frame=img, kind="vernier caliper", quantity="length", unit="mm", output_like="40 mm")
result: 5.8 mm
